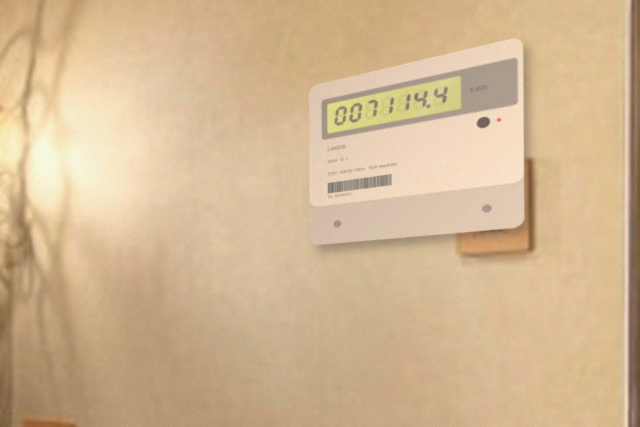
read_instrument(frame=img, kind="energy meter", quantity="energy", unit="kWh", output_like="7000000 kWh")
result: 7114.4 kWh
